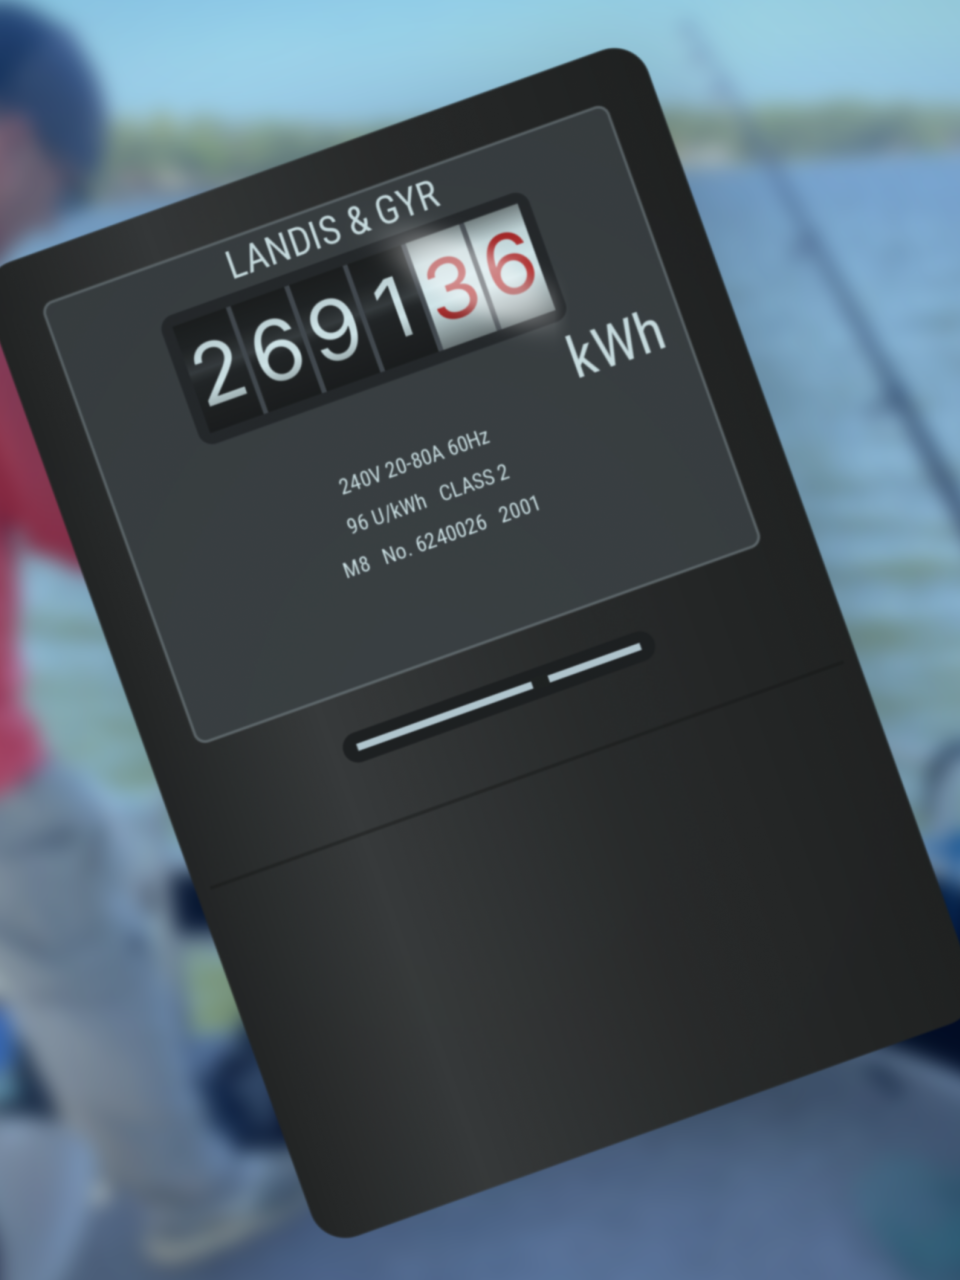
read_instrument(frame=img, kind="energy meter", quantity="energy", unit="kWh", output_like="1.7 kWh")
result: 2691.36 kWh
